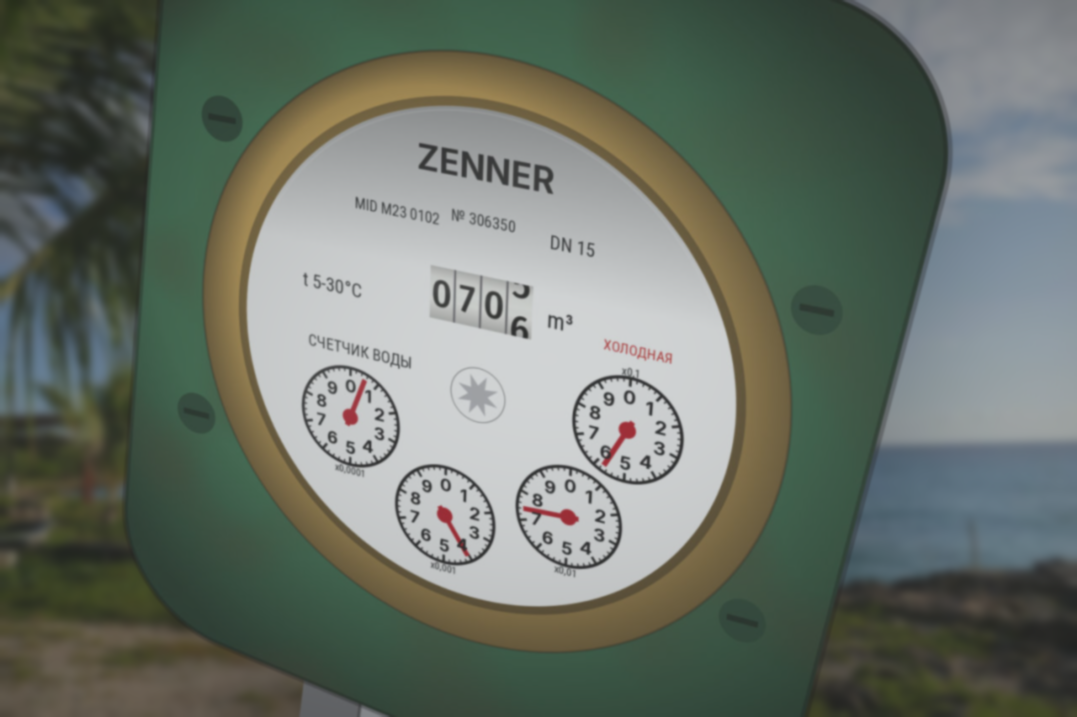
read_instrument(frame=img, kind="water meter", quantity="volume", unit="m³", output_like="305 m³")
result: 705.5740 m³
